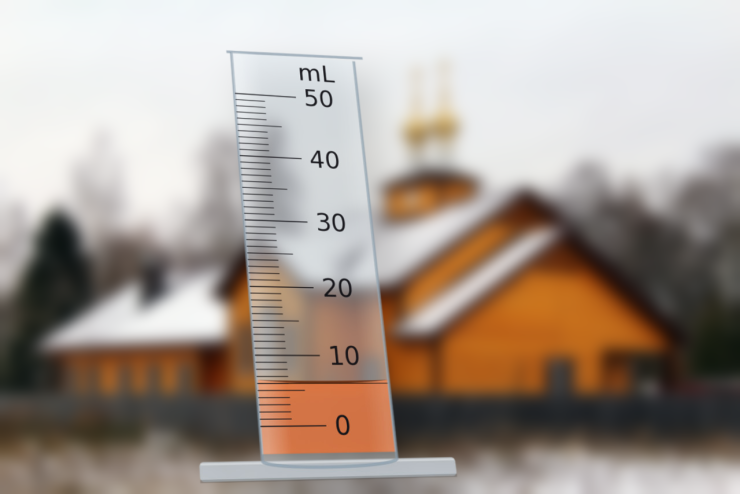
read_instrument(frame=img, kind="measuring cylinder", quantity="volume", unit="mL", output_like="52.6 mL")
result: 6 mL
